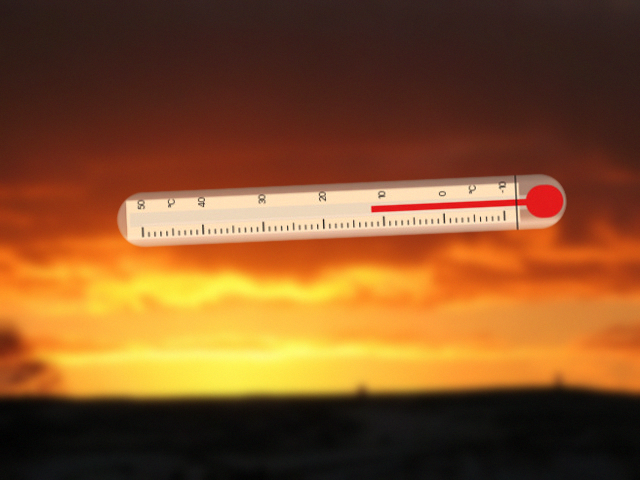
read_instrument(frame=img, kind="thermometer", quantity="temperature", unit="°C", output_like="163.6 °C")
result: 12 °C
